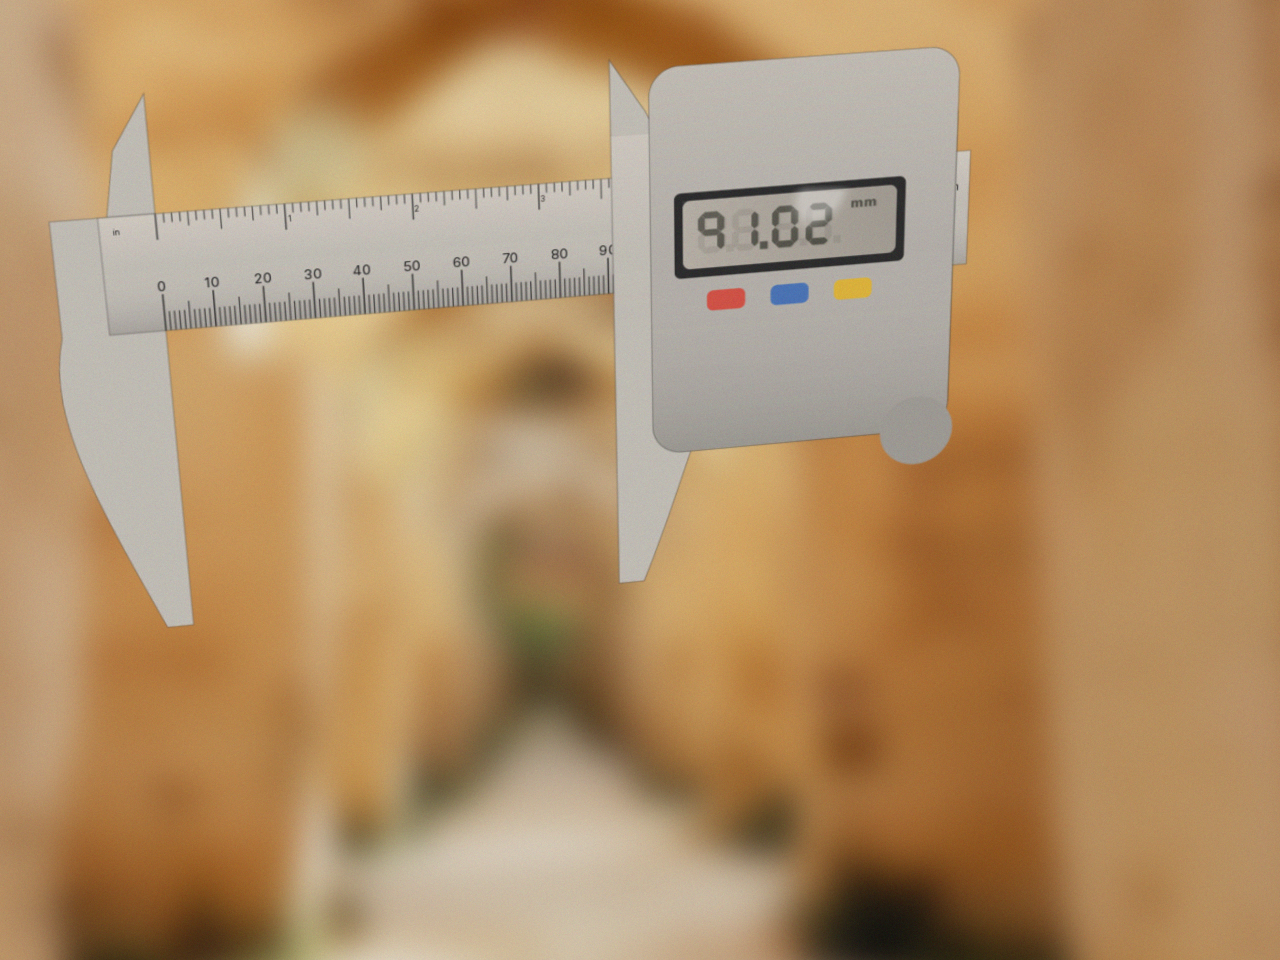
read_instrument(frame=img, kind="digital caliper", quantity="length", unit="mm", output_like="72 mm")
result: 91.02 mm
